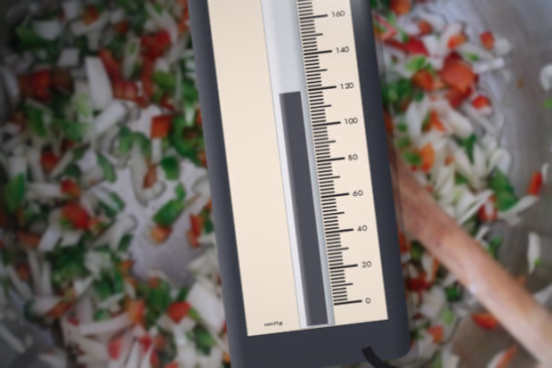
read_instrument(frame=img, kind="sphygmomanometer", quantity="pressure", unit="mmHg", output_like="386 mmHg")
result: 120 mmHg
